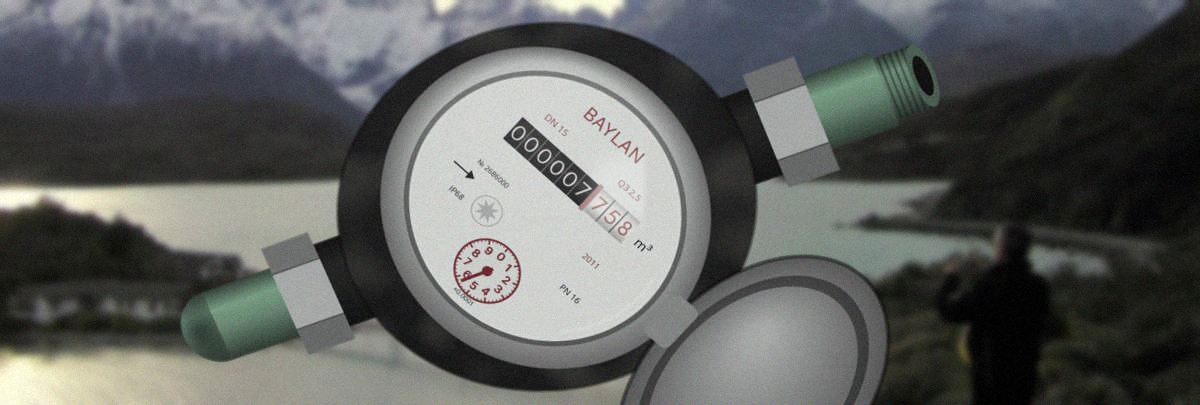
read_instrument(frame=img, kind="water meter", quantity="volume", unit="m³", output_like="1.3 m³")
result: 7.7585 m³
